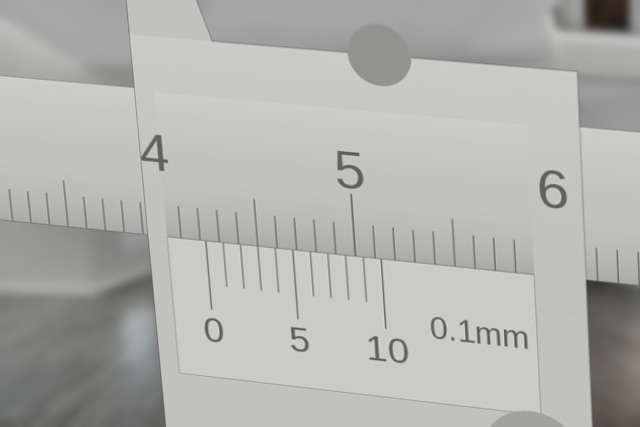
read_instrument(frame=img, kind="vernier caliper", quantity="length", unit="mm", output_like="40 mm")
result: 42.3 mm
